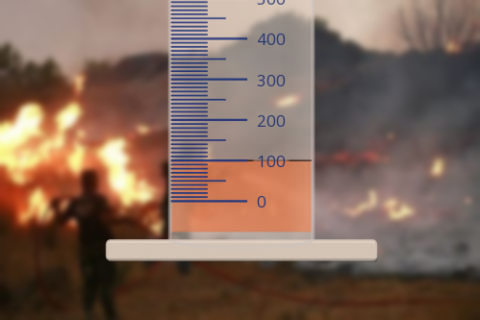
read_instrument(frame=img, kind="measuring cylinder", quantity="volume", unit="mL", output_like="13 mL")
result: 100 mL
